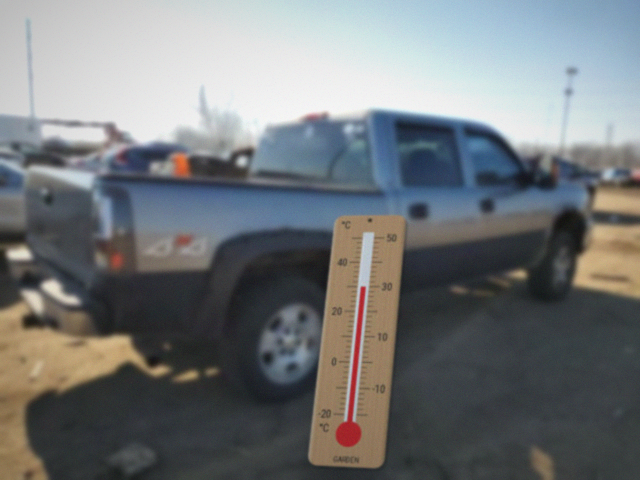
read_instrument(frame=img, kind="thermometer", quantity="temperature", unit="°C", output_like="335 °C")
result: 30 °C
